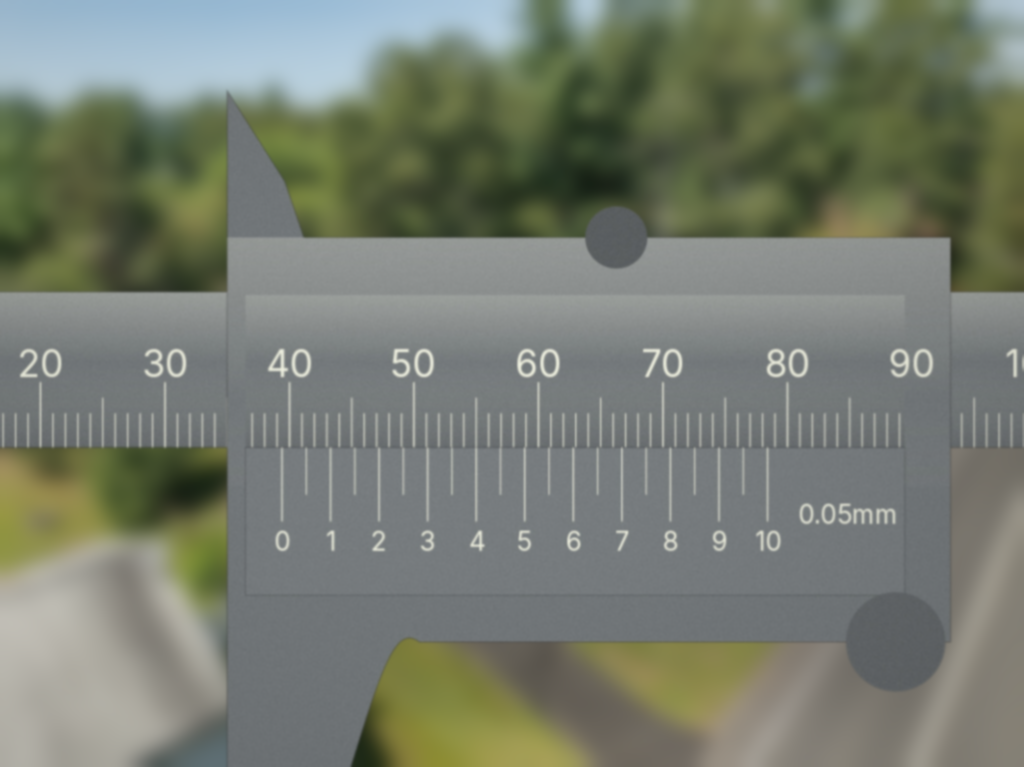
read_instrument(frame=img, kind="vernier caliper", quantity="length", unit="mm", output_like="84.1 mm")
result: 39.4 mm
